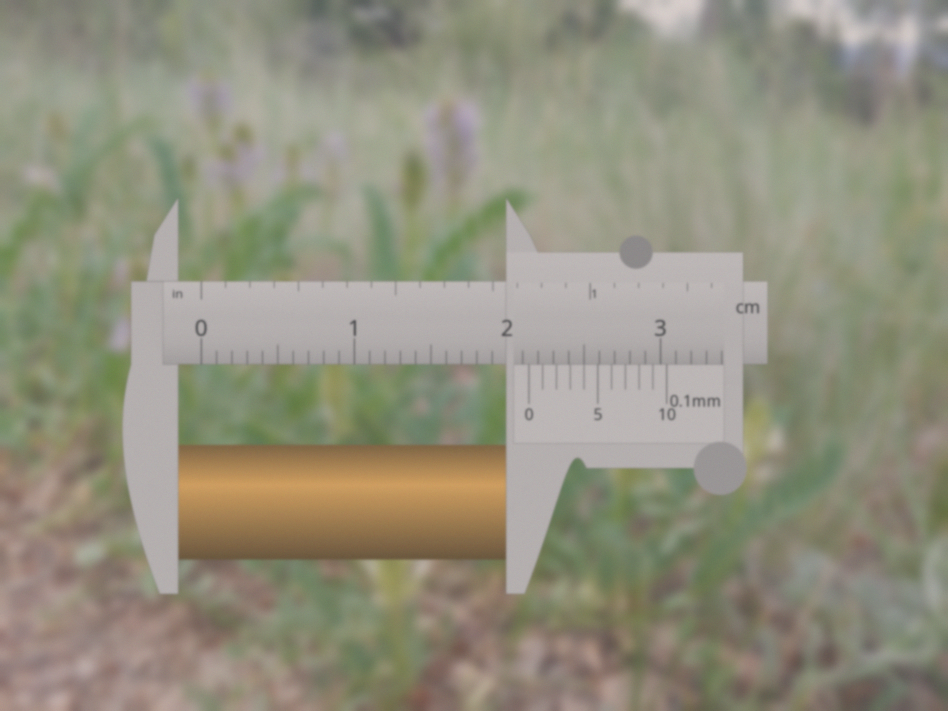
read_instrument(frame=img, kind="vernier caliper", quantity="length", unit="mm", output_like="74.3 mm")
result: 21.4 mm
